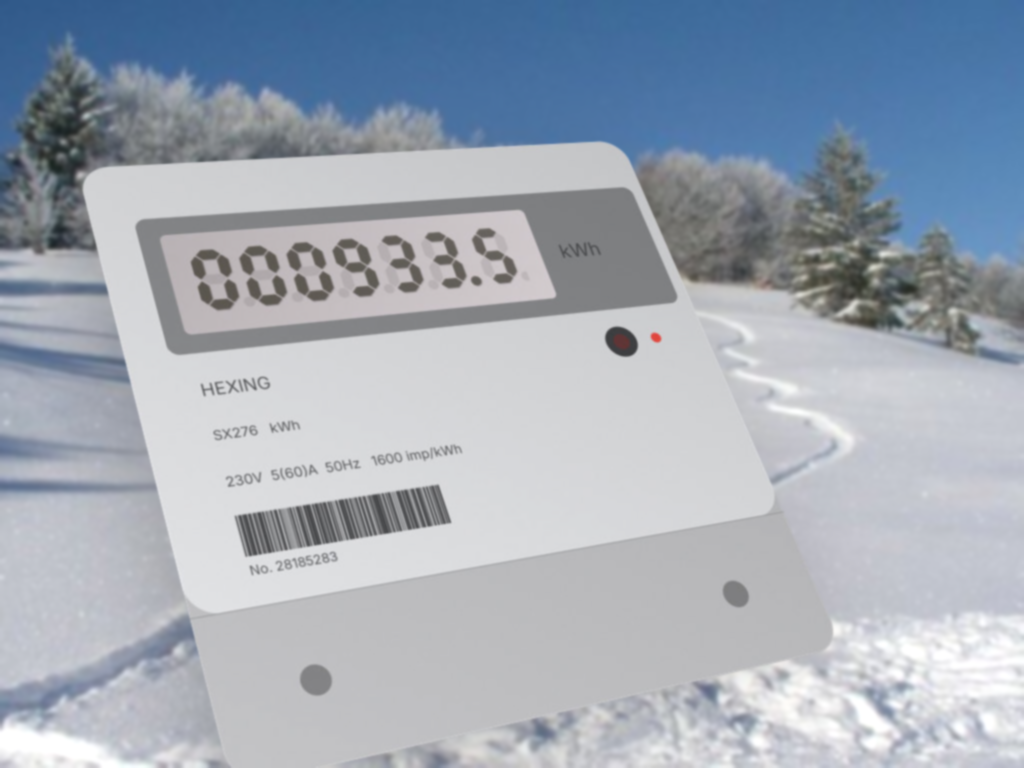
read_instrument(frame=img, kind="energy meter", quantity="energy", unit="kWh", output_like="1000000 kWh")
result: 933.5 kWh
